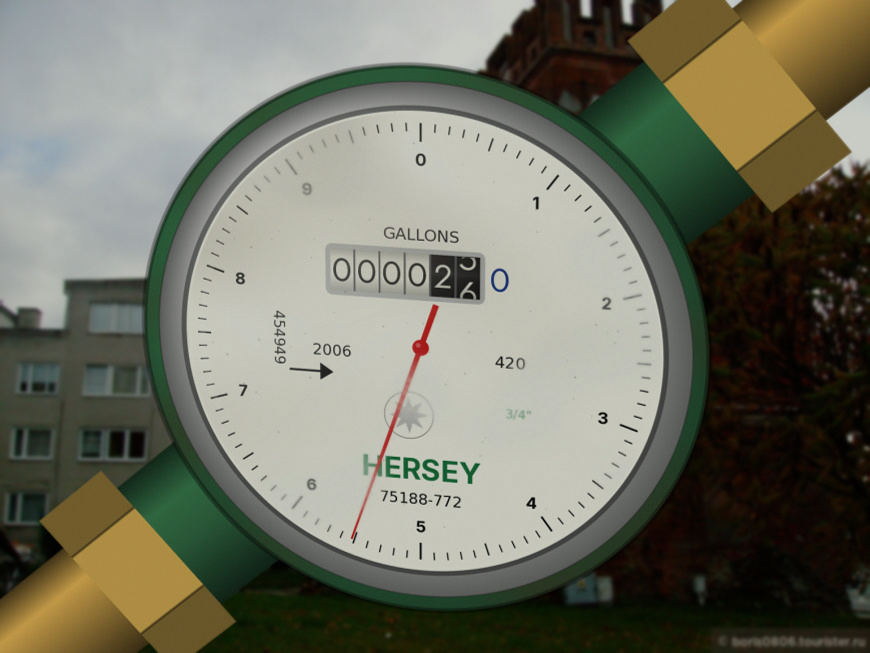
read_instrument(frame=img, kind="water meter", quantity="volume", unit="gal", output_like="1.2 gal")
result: 255.5 gal
